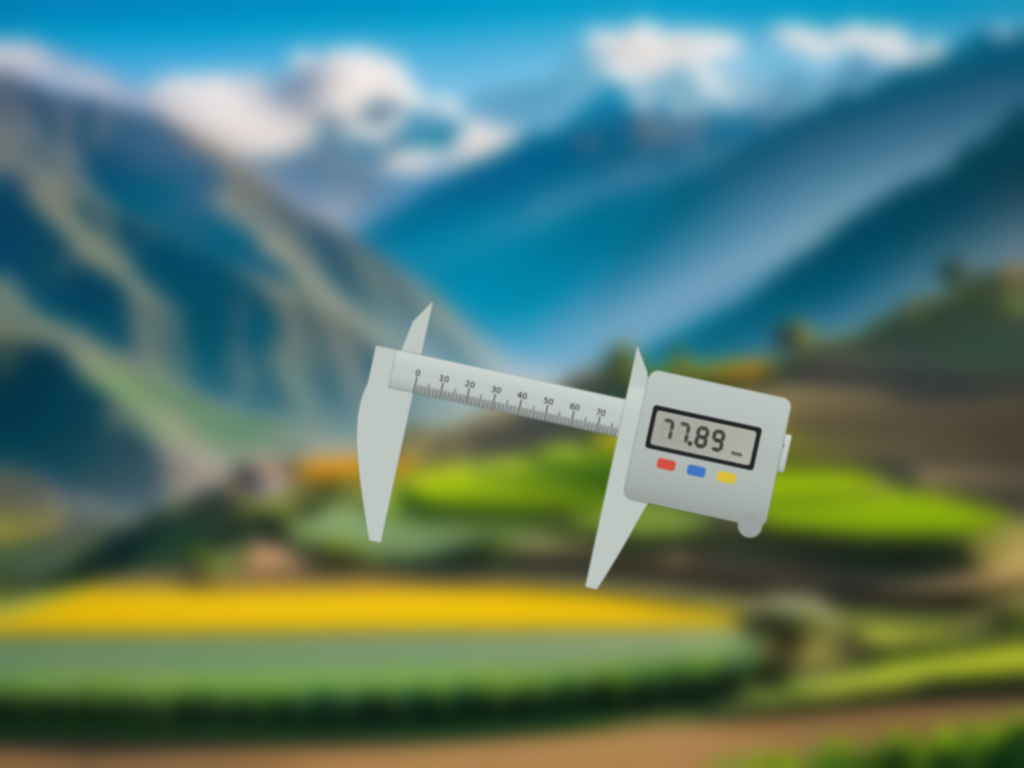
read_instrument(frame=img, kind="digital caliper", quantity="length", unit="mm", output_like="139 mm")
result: 77.89 mm
